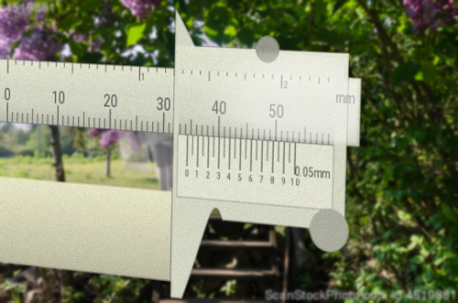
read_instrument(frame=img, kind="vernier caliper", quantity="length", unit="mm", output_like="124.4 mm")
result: 34.4 mm
